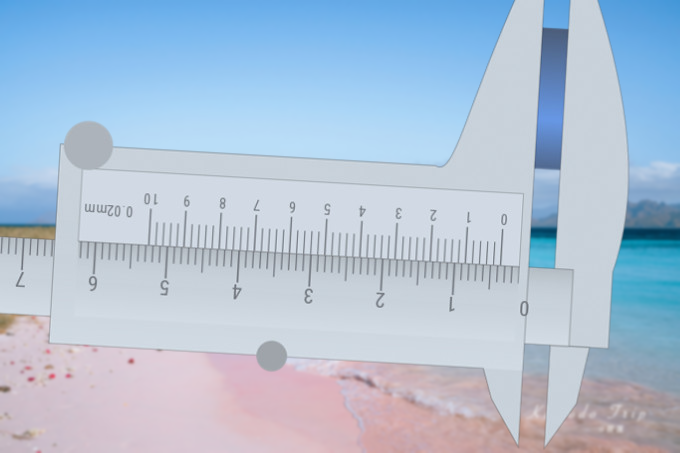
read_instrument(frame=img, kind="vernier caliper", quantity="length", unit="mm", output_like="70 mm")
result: 3.6 mm
